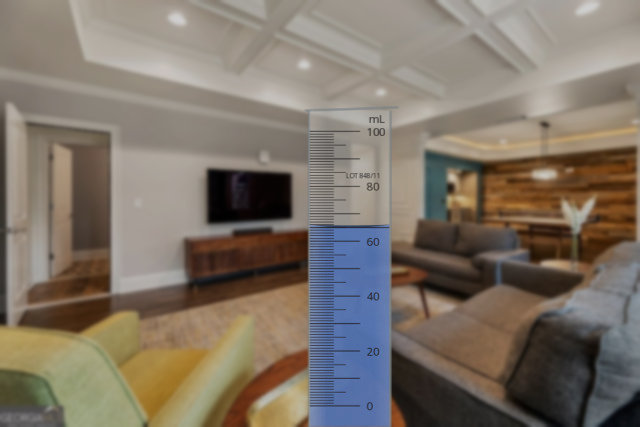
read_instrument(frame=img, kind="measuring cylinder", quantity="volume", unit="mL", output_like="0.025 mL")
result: 65 mL
